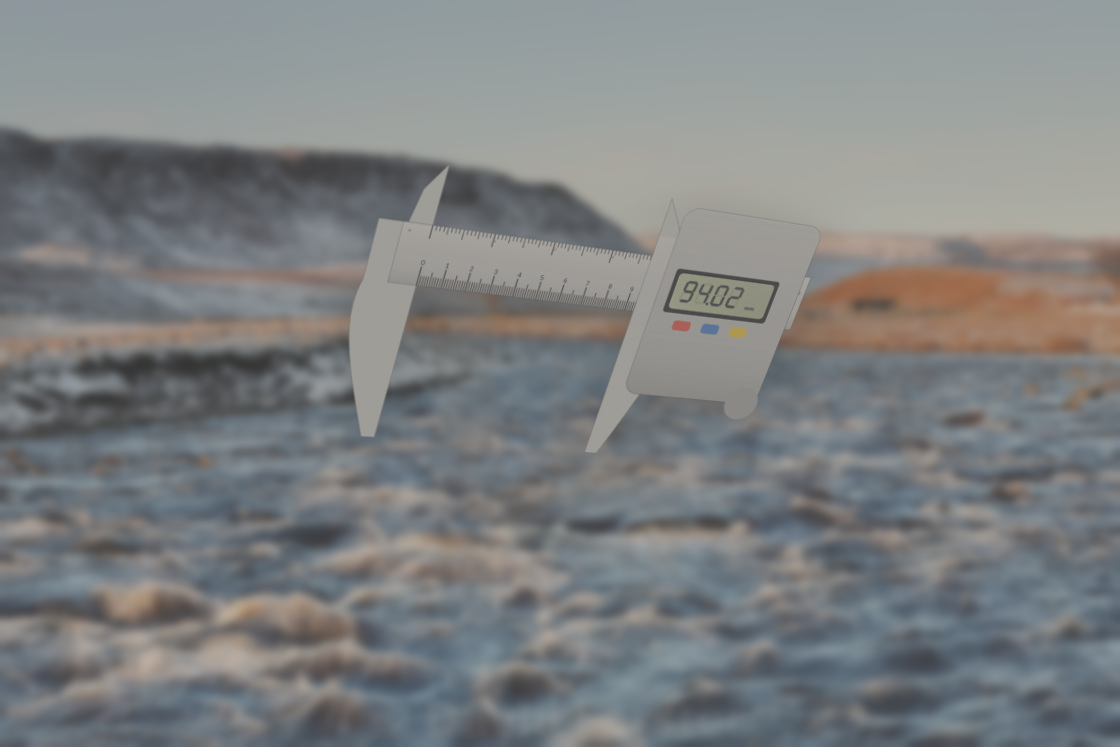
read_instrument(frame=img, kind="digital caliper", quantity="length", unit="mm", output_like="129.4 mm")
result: 94.02 mm
